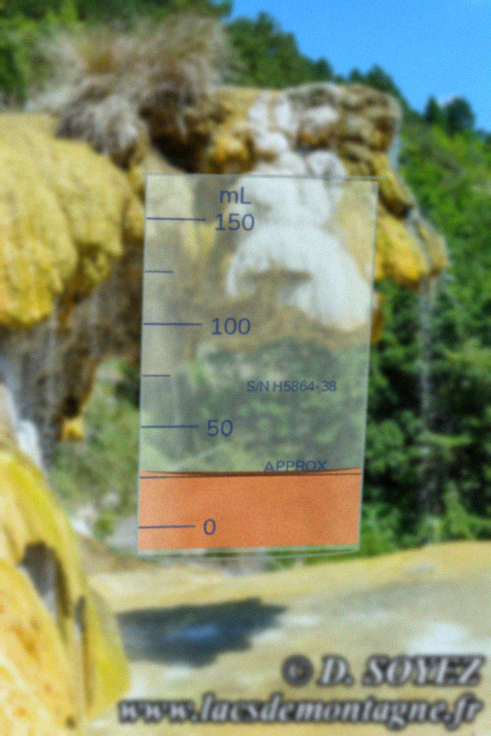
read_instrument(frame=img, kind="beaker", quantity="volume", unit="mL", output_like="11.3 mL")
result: 25 mL
